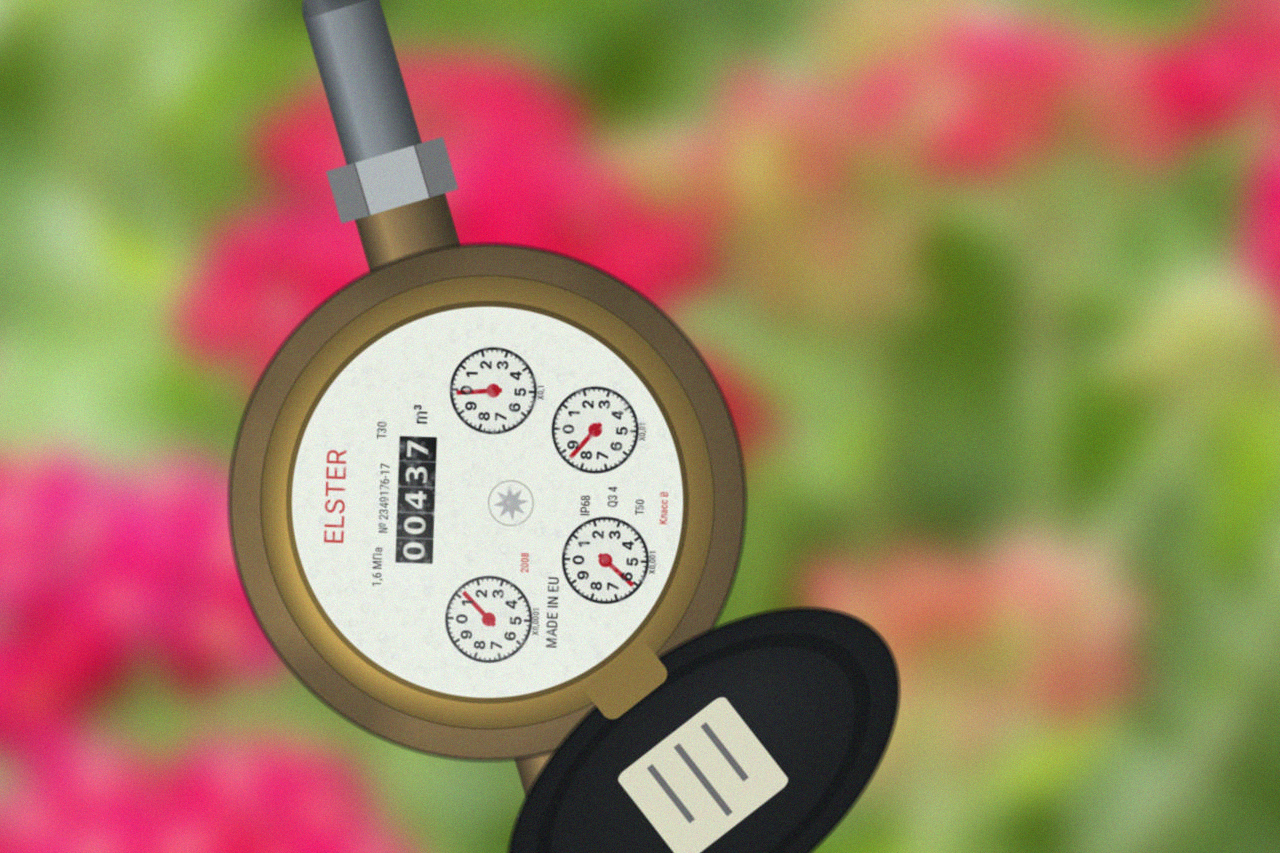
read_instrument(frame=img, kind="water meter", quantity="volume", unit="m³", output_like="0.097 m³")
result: 436.9861 m³
